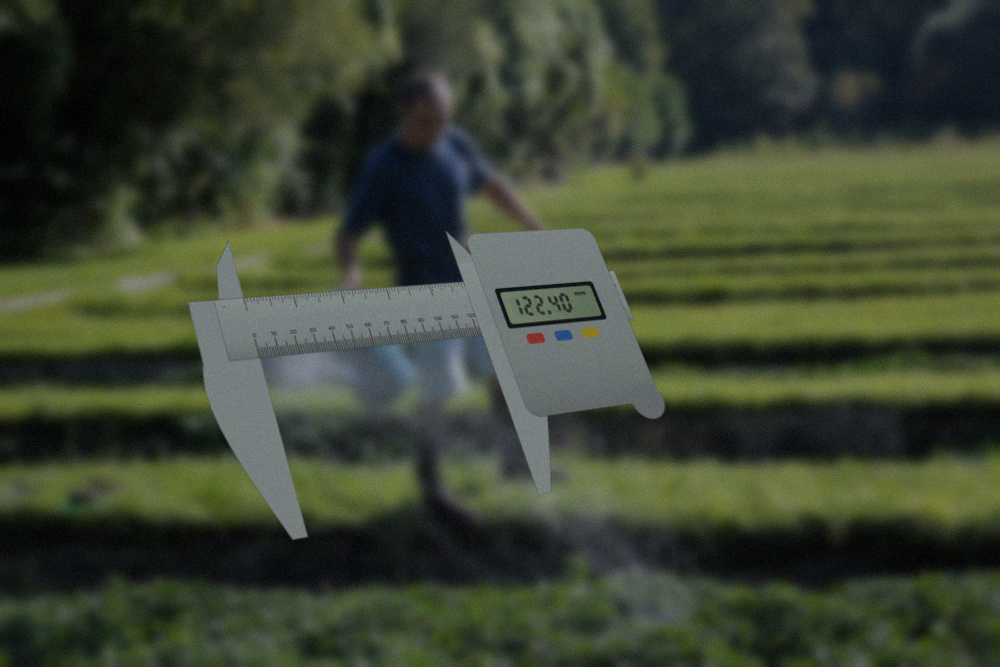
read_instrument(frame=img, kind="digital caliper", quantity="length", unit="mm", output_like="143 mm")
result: 122.40 mm
